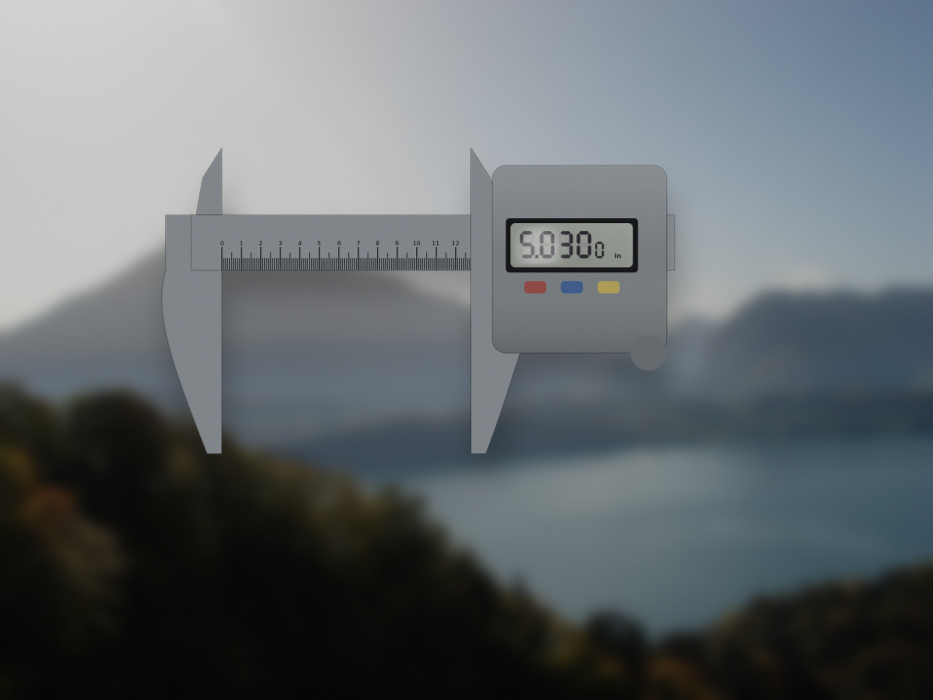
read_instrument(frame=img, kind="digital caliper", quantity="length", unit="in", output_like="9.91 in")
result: 5.0300 in
